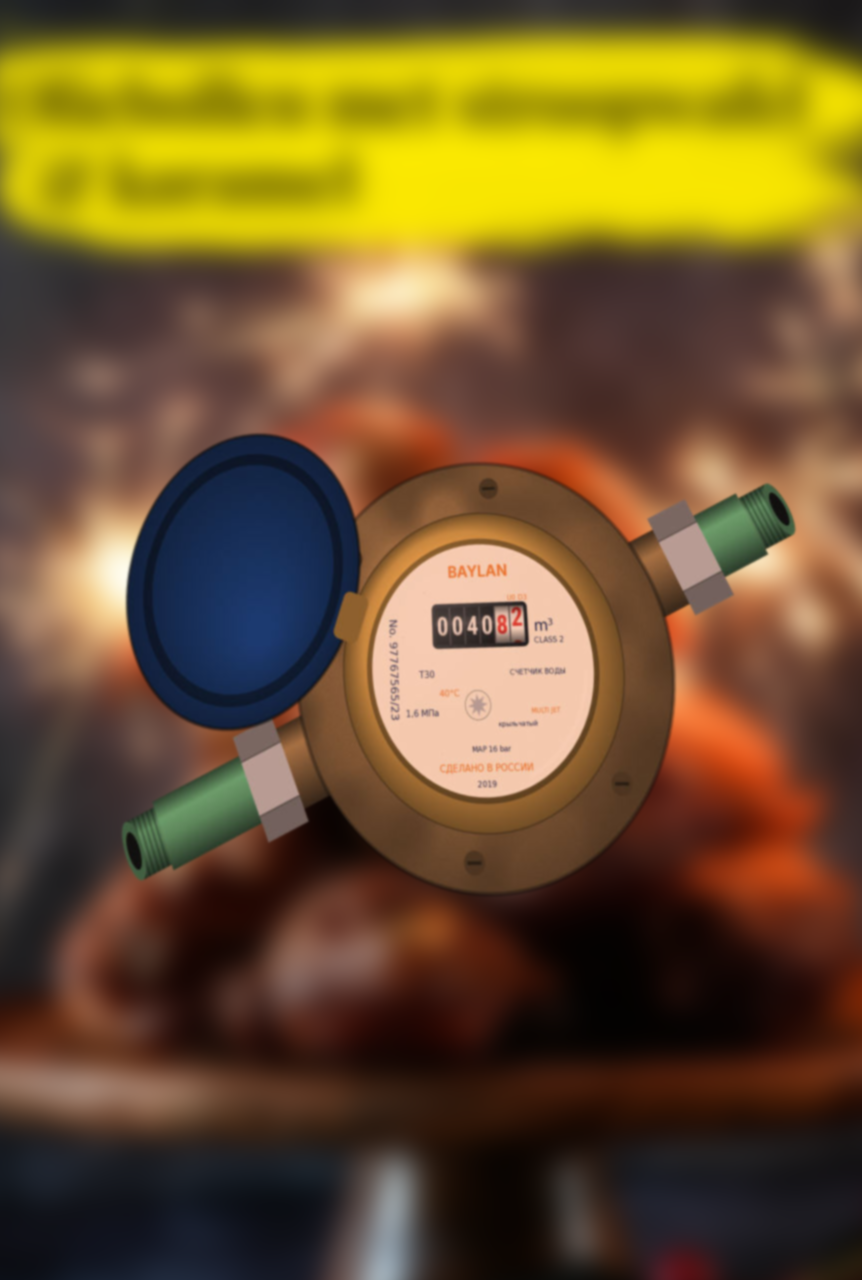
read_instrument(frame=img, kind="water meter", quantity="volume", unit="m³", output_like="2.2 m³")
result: 40.82 m³
